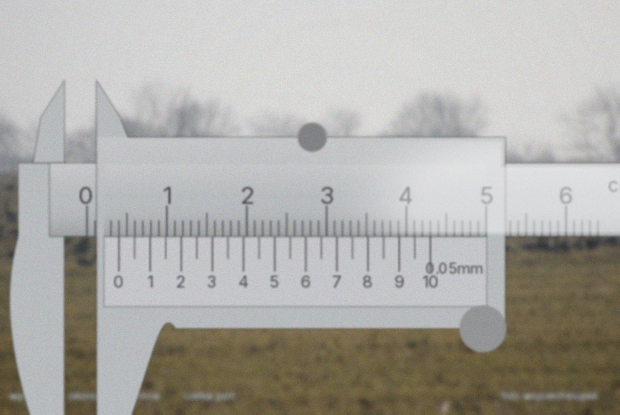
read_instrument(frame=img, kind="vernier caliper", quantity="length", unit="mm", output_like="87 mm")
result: 4.0 mm
